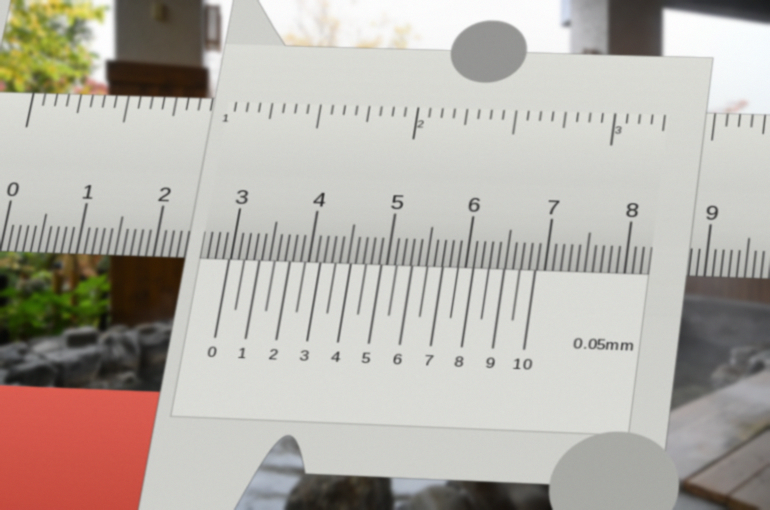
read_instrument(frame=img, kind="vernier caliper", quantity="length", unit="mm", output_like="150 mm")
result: 29.8 mm
